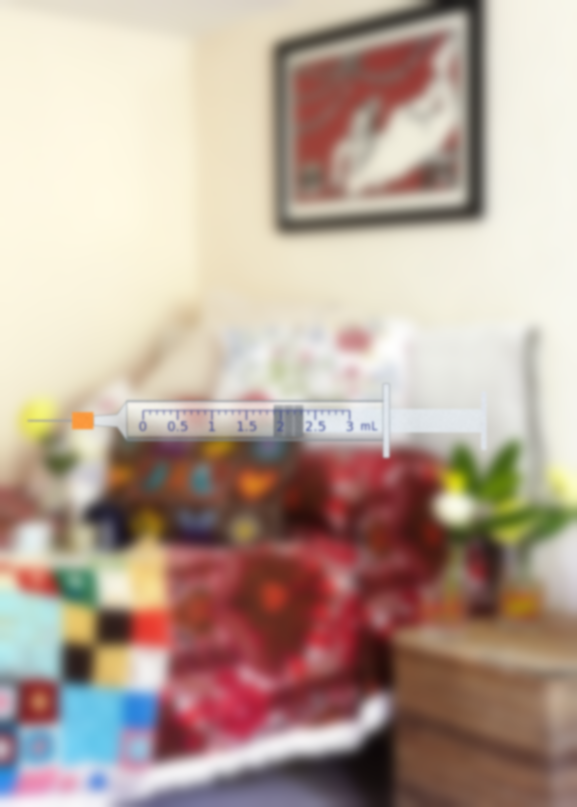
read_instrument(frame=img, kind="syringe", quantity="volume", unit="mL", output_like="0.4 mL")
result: 1.9 mL
